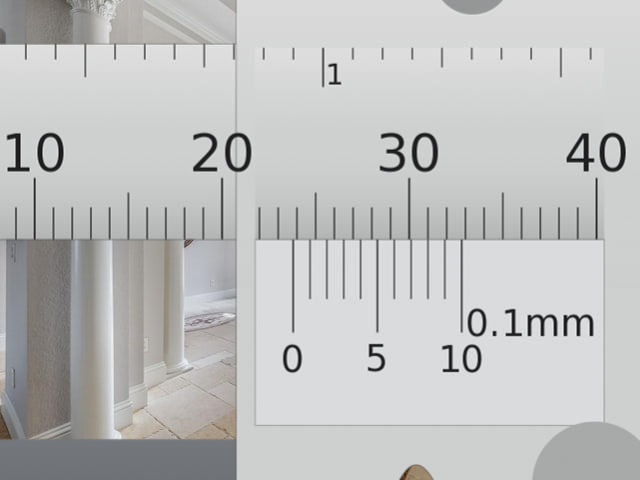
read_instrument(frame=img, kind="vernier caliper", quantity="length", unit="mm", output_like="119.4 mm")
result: 23.8 mm
